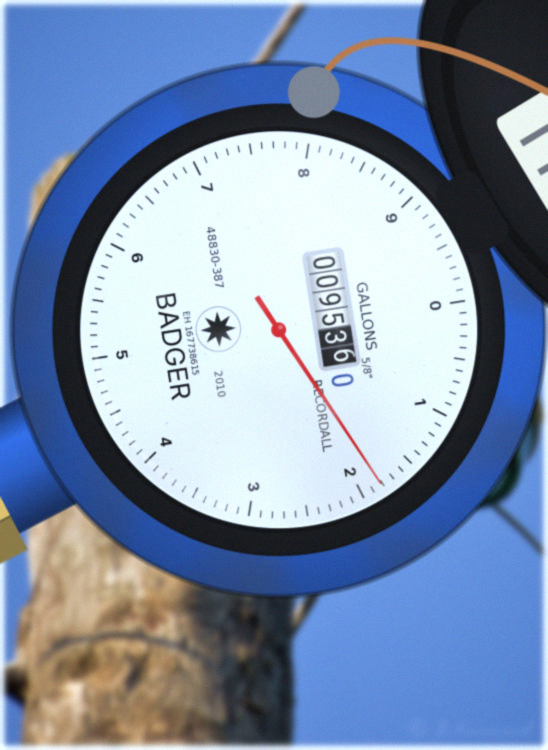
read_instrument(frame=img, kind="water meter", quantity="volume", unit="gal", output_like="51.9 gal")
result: 95361.8 gal
